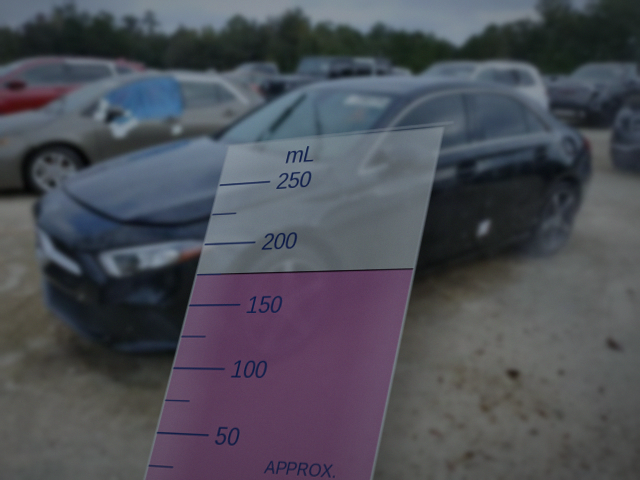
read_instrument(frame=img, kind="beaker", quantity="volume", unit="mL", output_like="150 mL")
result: 175 mL
